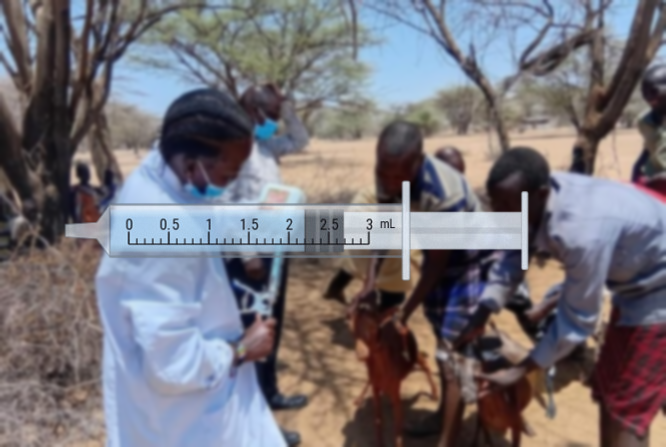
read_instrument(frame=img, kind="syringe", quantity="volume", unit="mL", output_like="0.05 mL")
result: 2.2 mL
